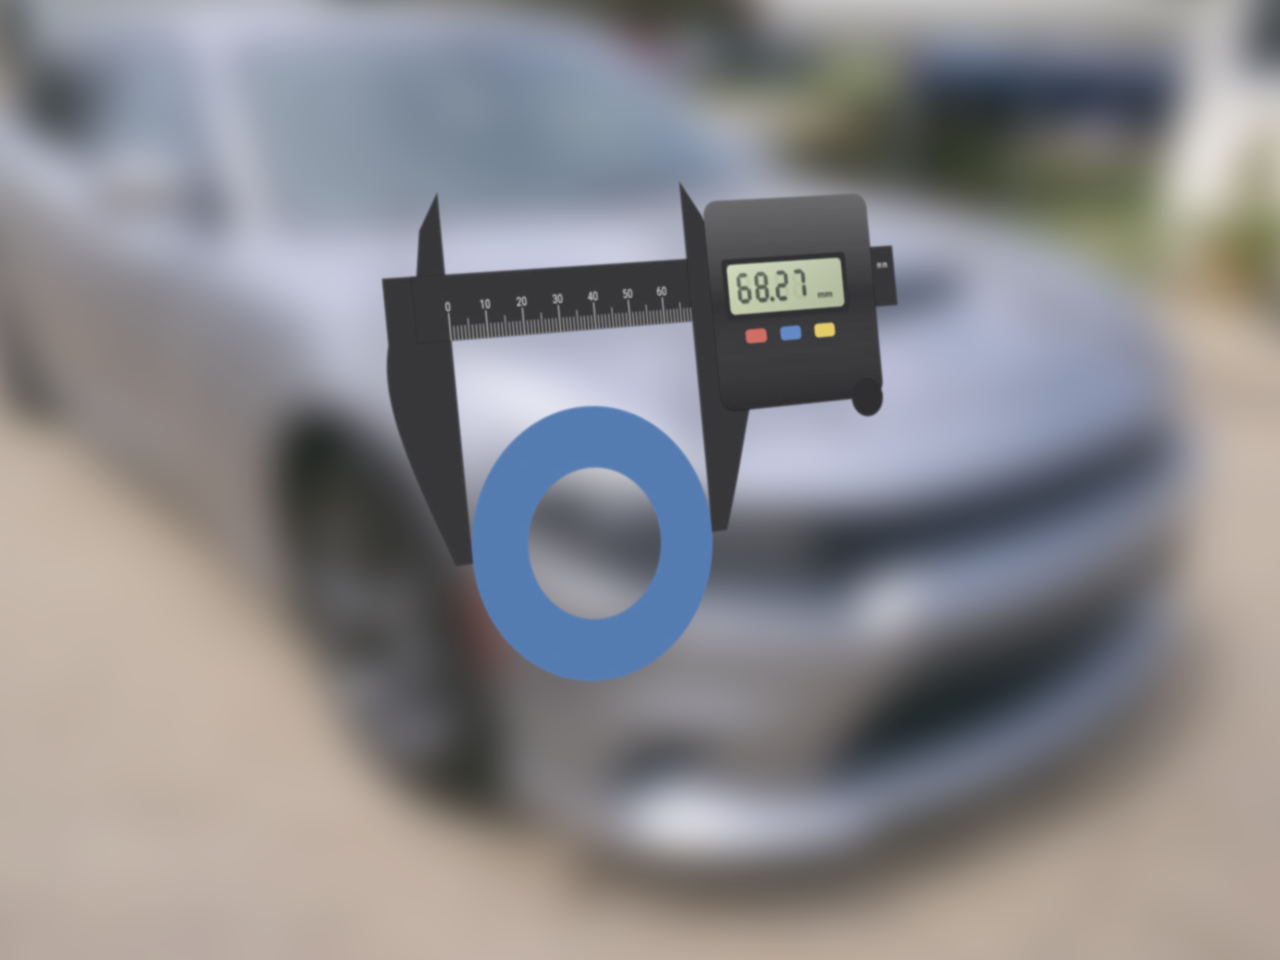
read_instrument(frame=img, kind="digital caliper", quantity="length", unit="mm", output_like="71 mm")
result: 68.27 mm
